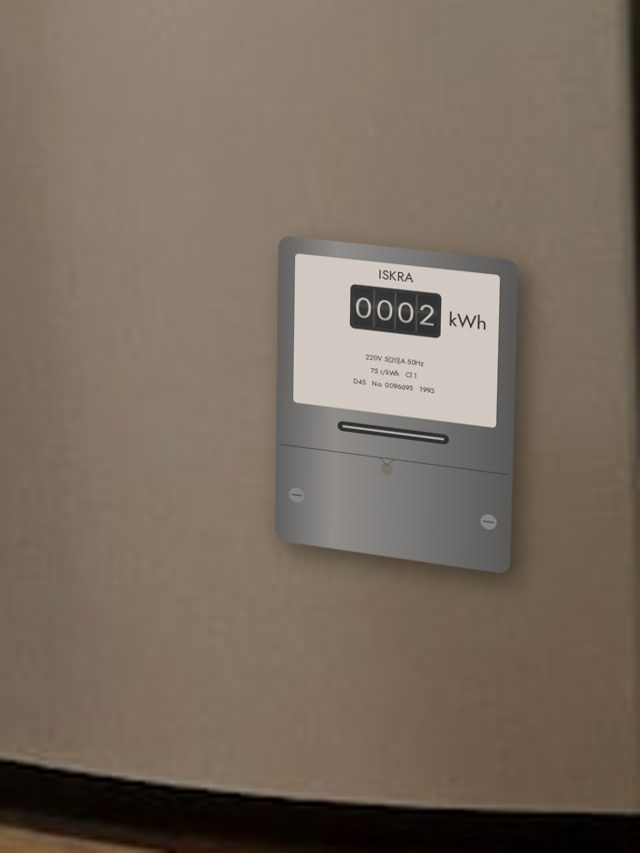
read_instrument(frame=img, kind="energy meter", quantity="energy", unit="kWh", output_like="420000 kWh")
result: 2 kWh
